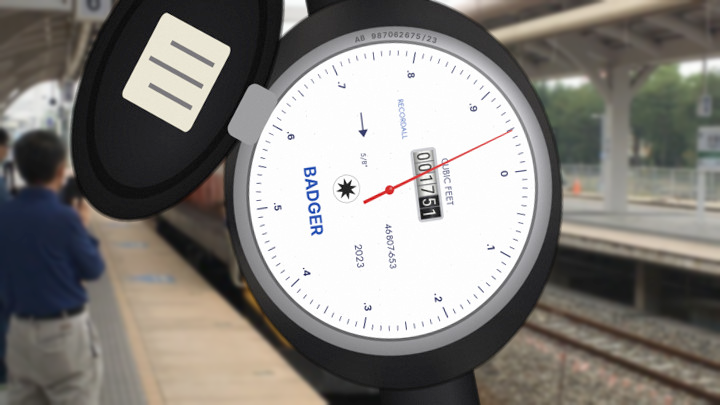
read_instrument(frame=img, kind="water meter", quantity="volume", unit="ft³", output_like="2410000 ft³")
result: 1750.95 ft³
